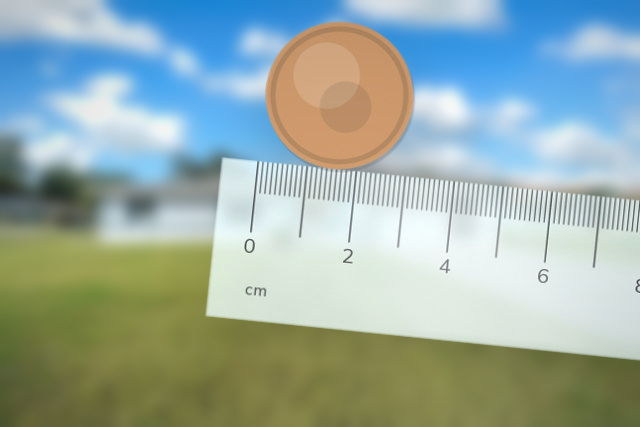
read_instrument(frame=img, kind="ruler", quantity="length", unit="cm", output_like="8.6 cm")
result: 3 cm
